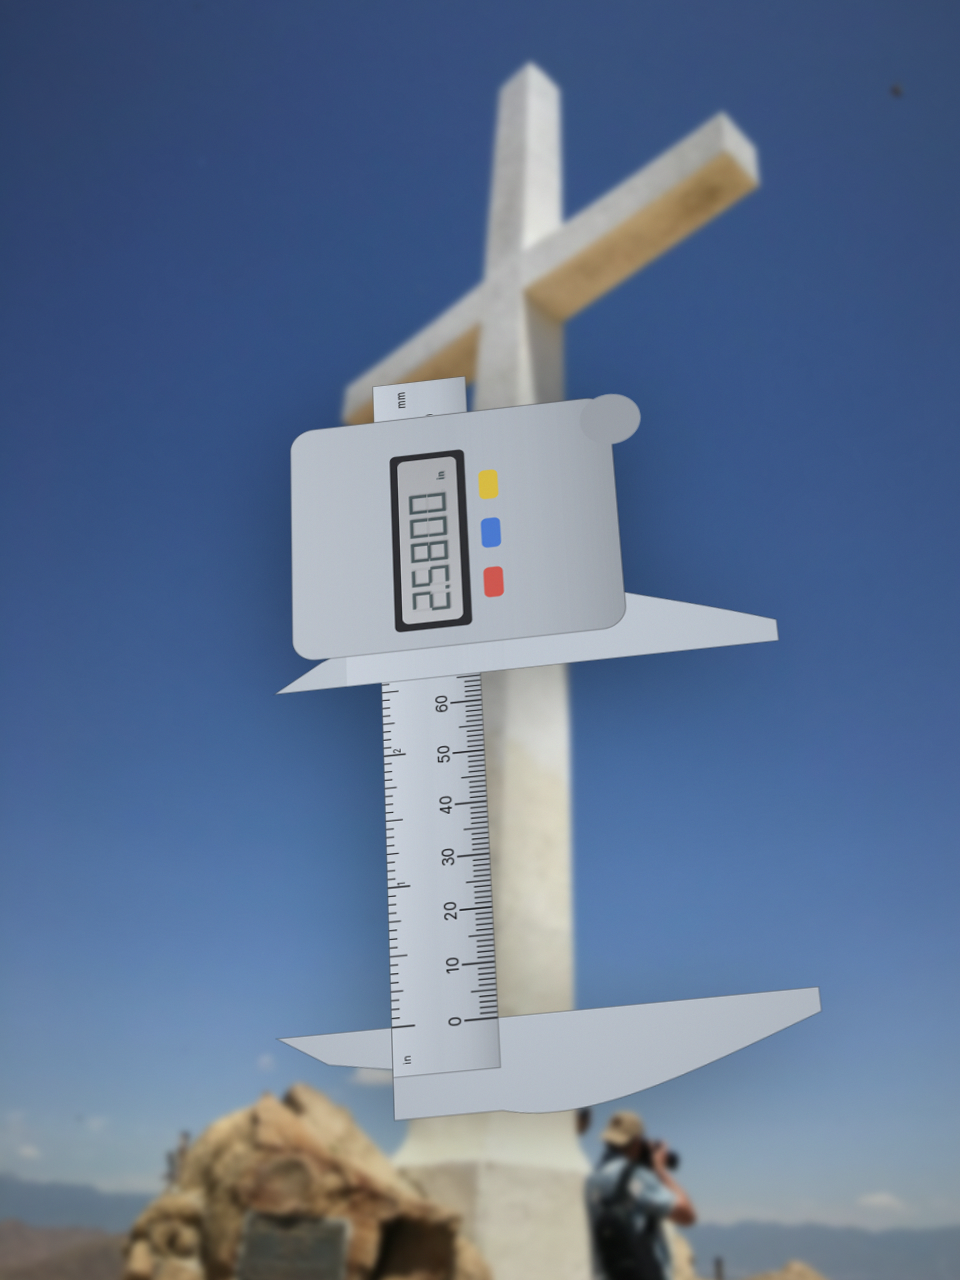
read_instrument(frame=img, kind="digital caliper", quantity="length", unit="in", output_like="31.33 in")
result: 2.5800 in
